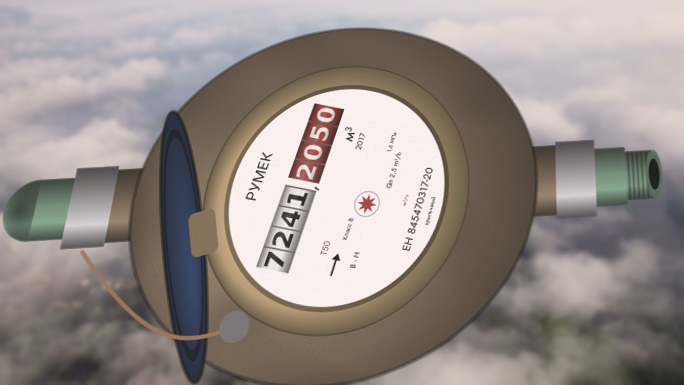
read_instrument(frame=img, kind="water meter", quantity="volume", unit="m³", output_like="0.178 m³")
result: 7241.2050 m³
